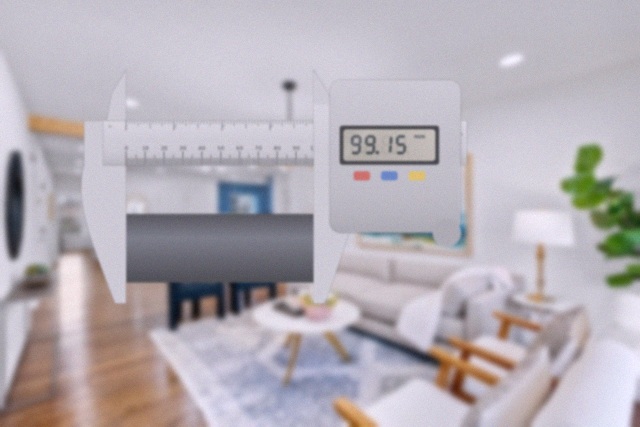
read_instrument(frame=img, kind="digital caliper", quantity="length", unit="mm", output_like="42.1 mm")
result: 99.15 mm
